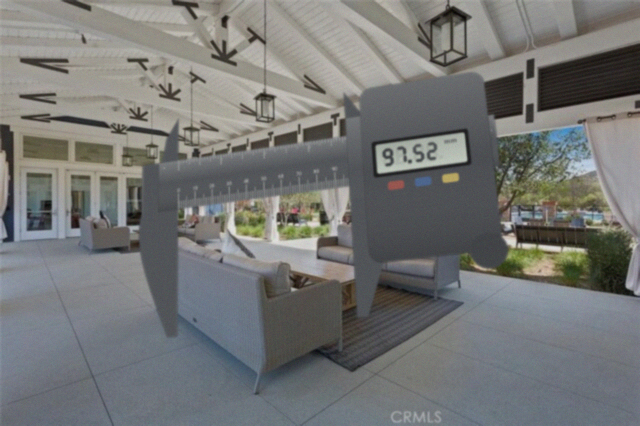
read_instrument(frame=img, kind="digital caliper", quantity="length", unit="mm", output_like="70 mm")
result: 97.52 mm
